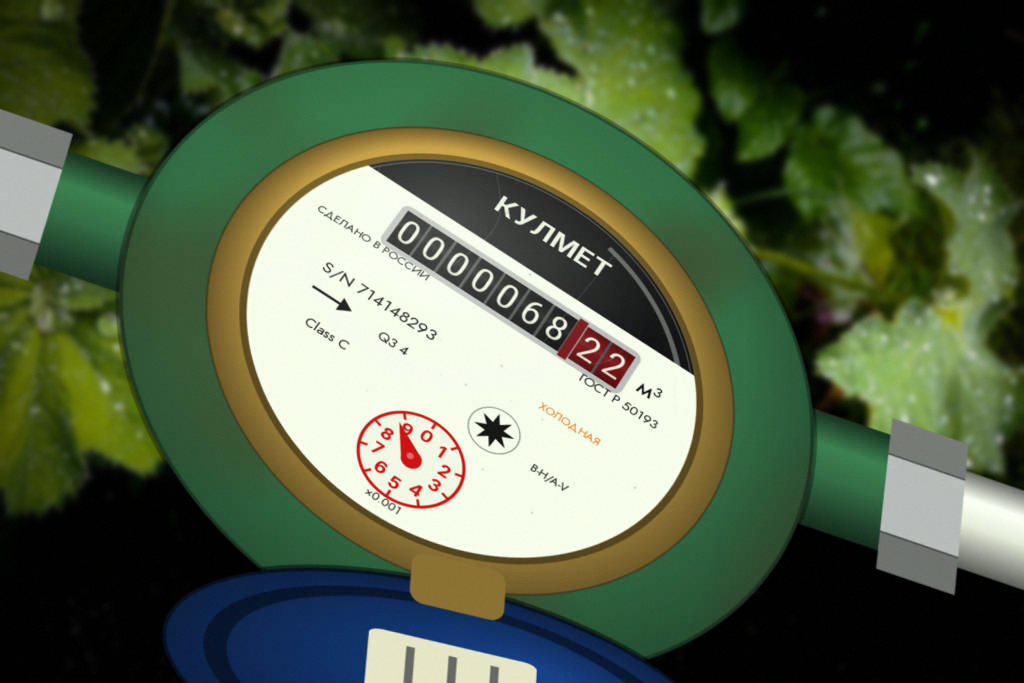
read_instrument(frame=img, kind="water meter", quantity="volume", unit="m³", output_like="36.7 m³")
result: 68.228 m³
